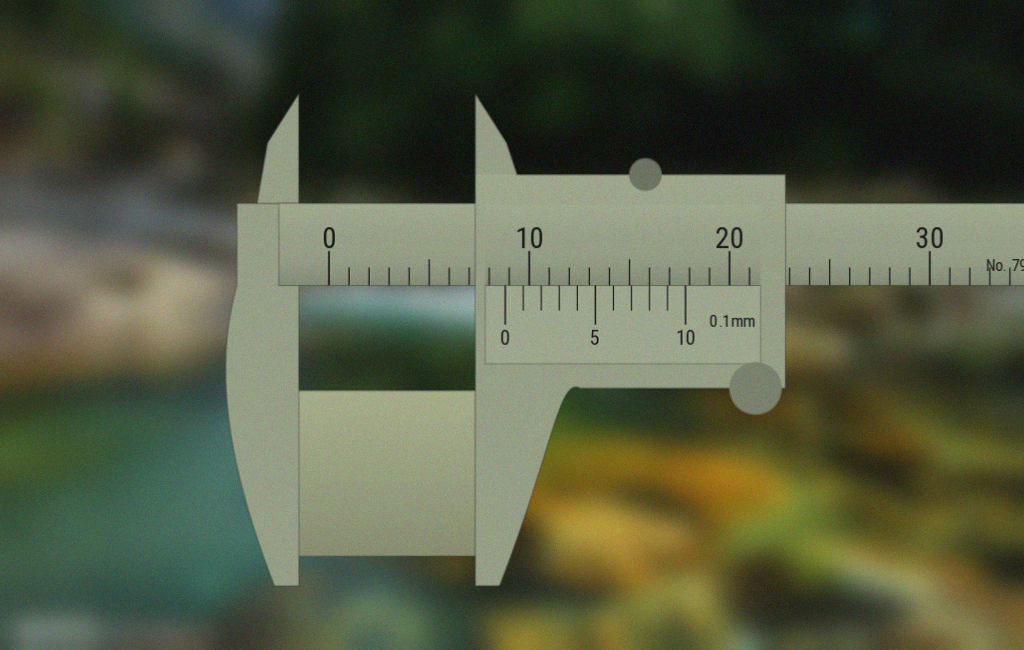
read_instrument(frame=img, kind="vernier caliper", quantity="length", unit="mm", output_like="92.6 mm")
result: 8.8 mm
